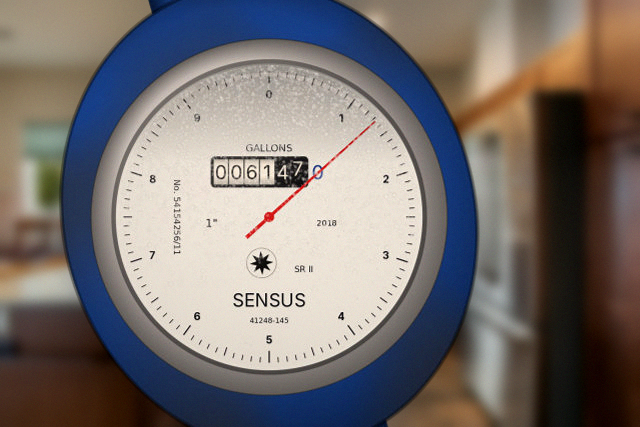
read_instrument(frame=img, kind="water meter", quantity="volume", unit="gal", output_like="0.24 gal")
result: 61471.3 gal
